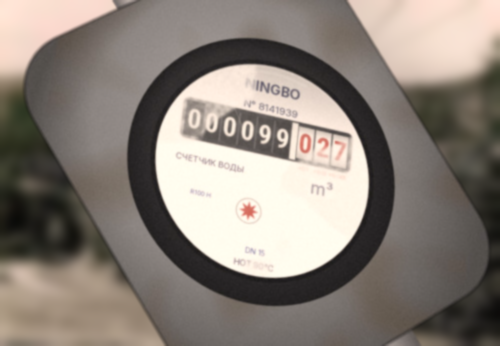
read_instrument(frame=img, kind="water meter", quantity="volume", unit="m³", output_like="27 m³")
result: 99.027 m³
